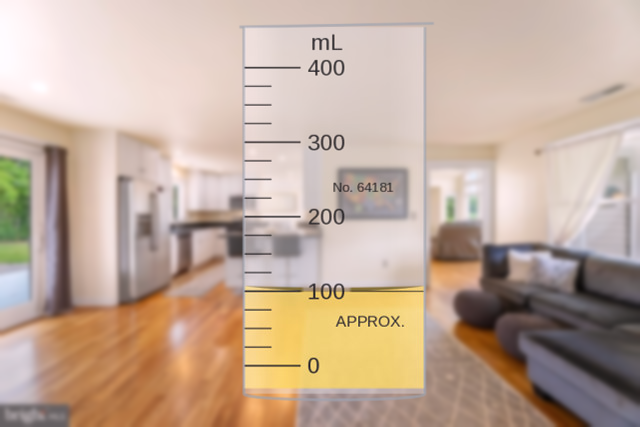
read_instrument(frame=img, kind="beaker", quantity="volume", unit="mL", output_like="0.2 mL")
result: 100 mL
